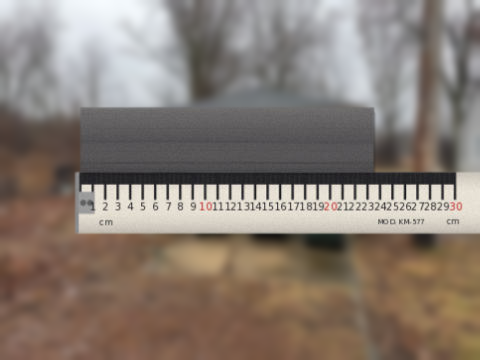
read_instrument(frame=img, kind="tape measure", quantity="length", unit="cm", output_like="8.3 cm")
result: 23.5 cm
